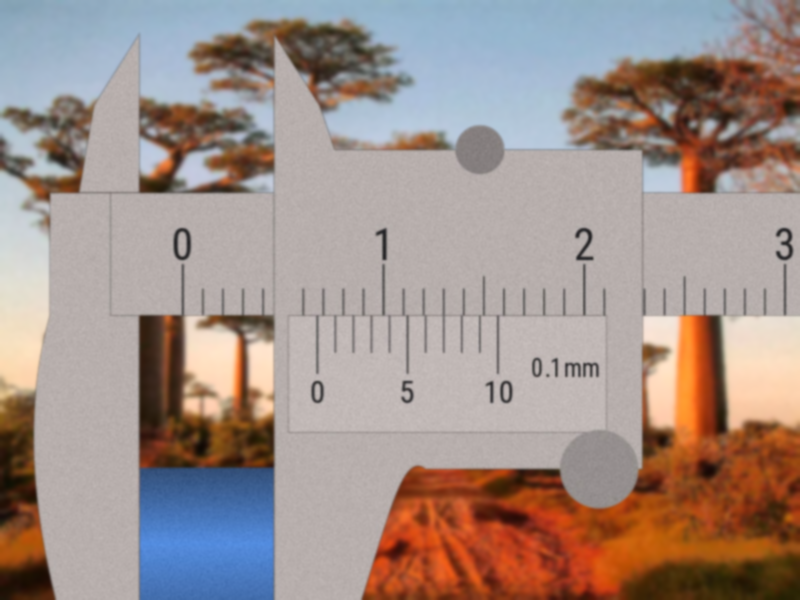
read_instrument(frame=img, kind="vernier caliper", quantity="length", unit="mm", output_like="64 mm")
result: 6.7 mm
